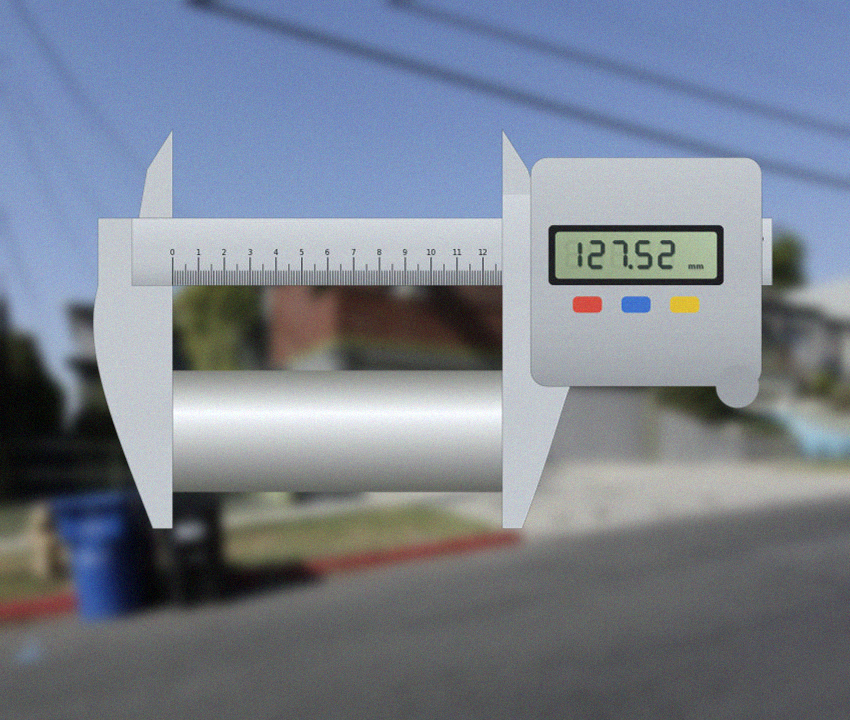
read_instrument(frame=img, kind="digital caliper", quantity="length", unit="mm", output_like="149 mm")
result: 127.52 mm
